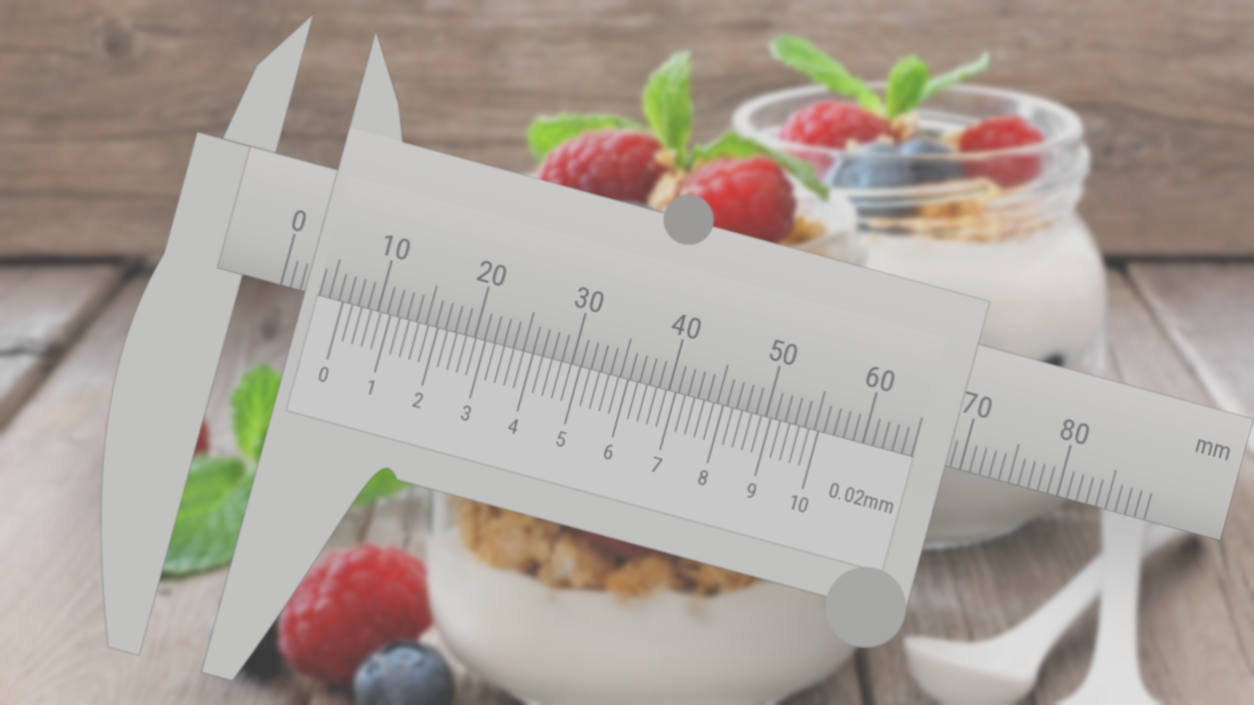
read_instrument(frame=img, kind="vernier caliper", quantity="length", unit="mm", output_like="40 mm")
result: 6.4 mm
